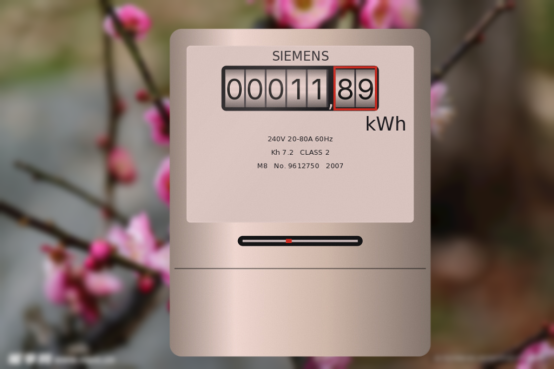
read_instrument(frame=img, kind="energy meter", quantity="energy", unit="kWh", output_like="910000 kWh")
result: 11.89 kWh
